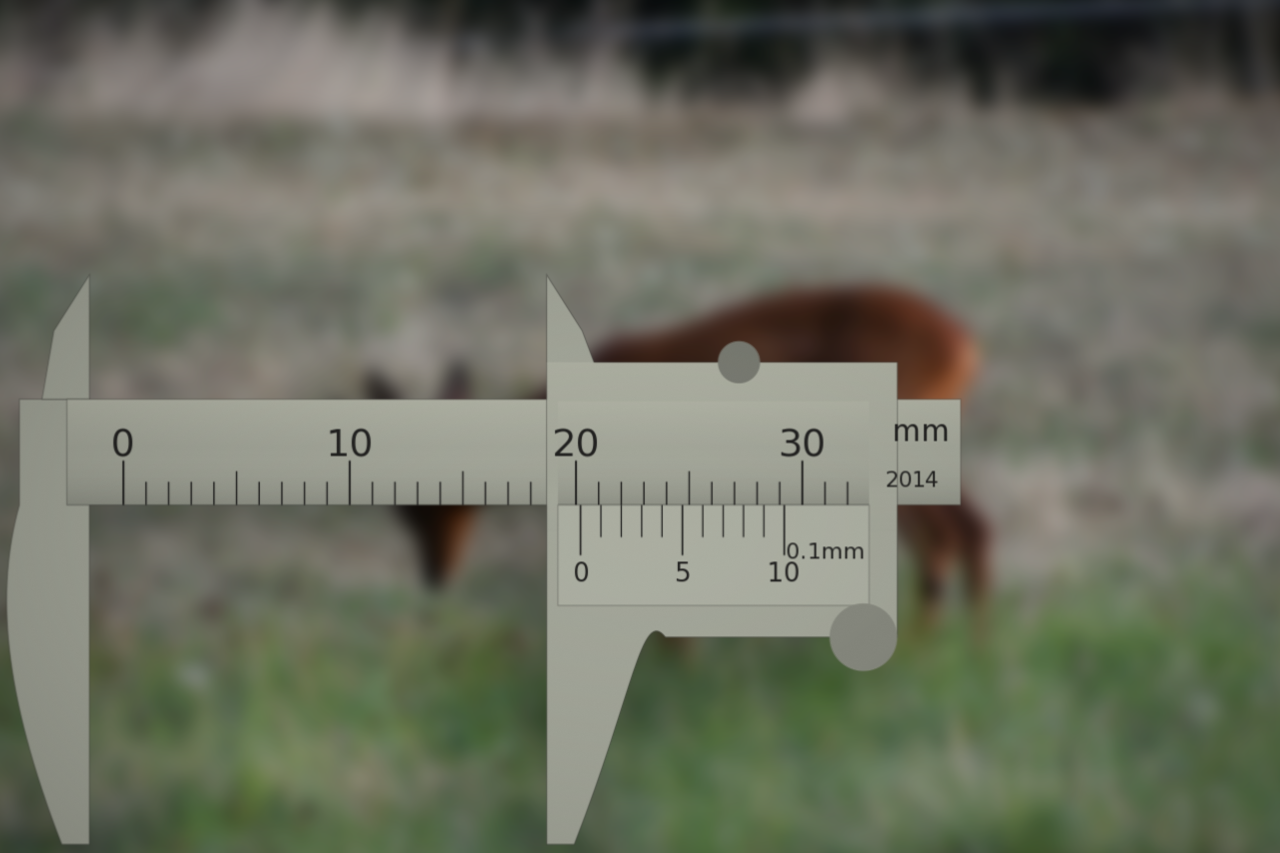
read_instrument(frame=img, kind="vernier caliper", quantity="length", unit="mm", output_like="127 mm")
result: 20.2 mm
